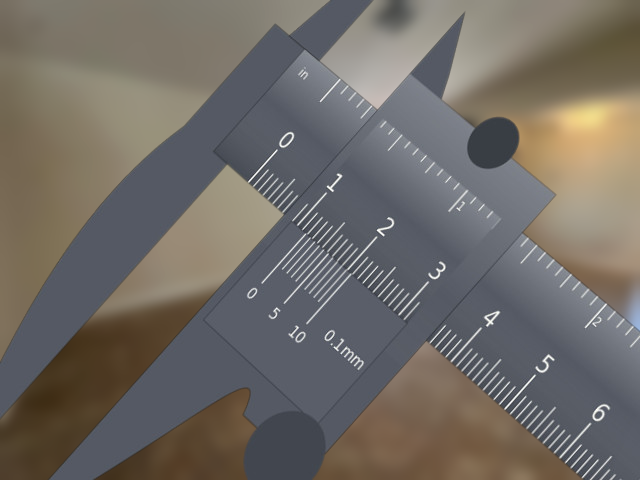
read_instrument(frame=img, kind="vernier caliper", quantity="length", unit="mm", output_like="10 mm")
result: 11.8 mm
